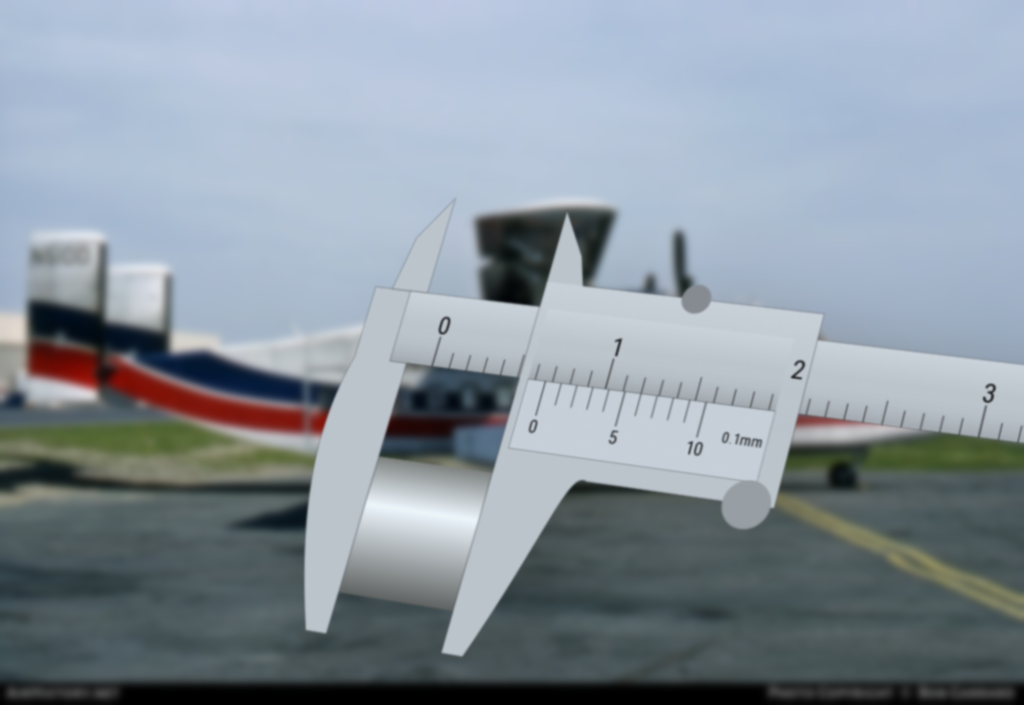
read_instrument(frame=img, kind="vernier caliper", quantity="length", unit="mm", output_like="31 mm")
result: 6.6 mm
